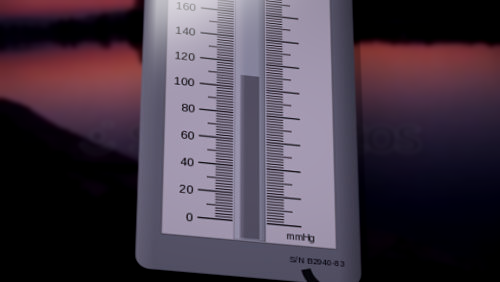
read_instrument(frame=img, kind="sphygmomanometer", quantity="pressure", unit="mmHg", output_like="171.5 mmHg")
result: 110 mmHg
